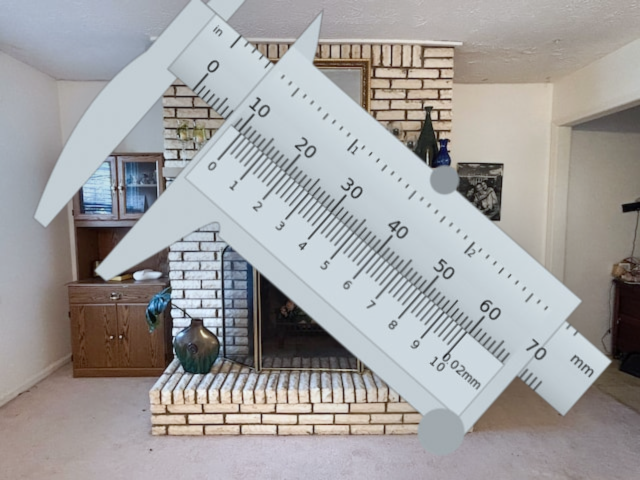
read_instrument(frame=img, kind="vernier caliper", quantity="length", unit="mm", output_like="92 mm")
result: 10.5 mm
